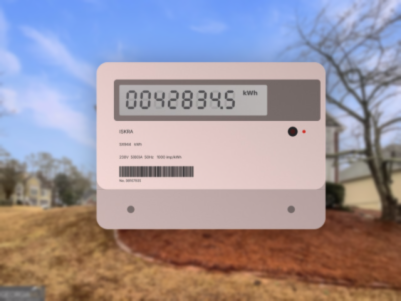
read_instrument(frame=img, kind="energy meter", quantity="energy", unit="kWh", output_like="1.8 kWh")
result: 42834.5 kWh
